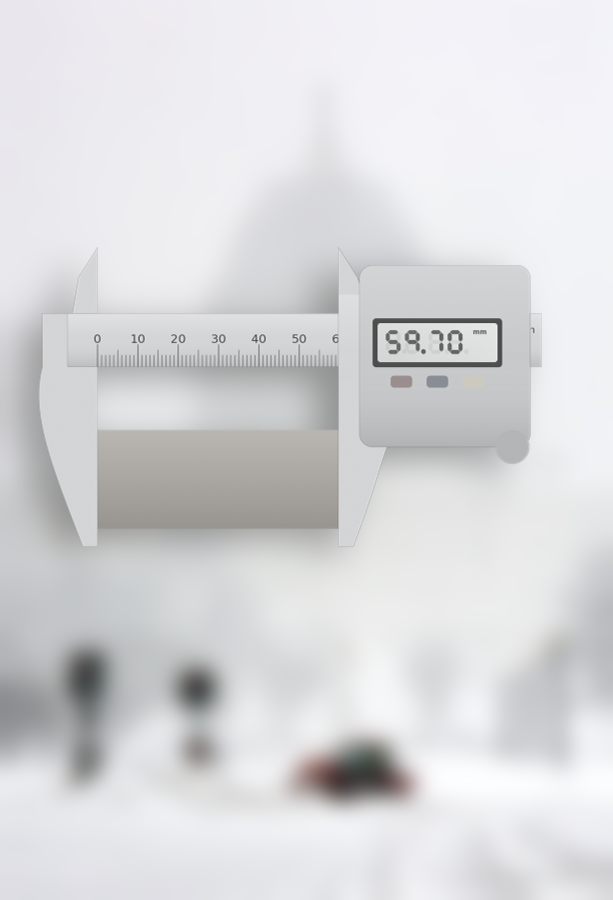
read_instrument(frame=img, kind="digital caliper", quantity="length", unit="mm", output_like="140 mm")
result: 59.70 mm
